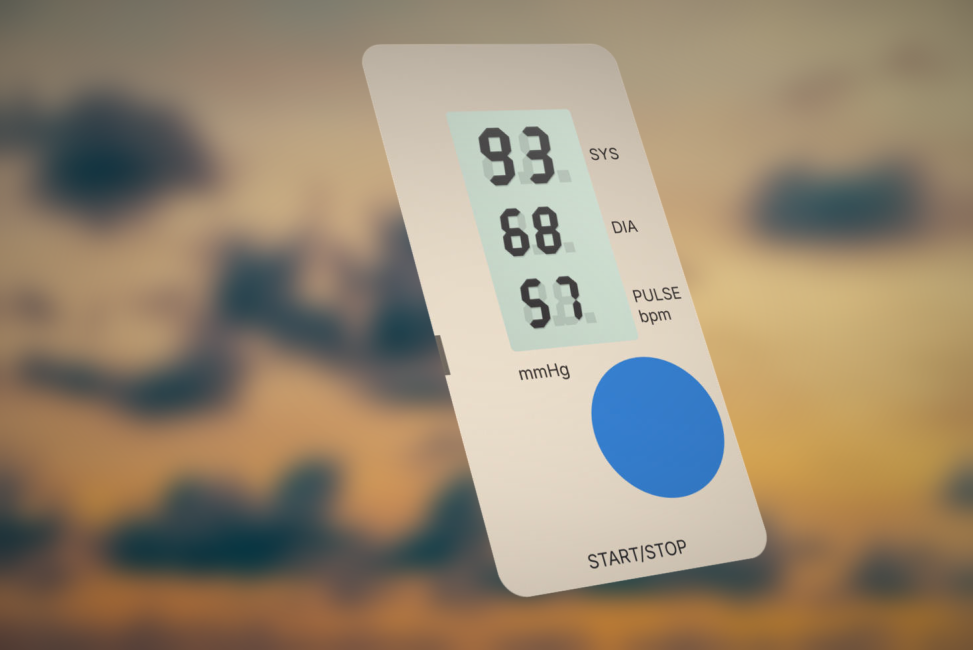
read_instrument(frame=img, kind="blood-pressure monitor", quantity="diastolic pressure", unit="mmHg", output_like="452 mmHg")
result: 68 mmHg
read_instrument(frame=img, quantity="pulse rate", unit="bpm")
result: 57 bpm
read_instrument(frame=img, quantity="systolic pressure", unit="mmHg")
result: 93 mmHg
